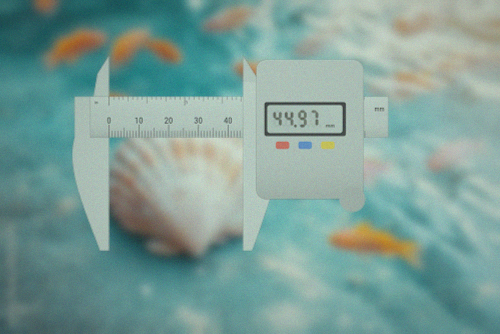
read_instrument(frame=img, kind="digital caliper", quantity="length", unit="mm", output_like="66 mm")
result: 44.97 mm
